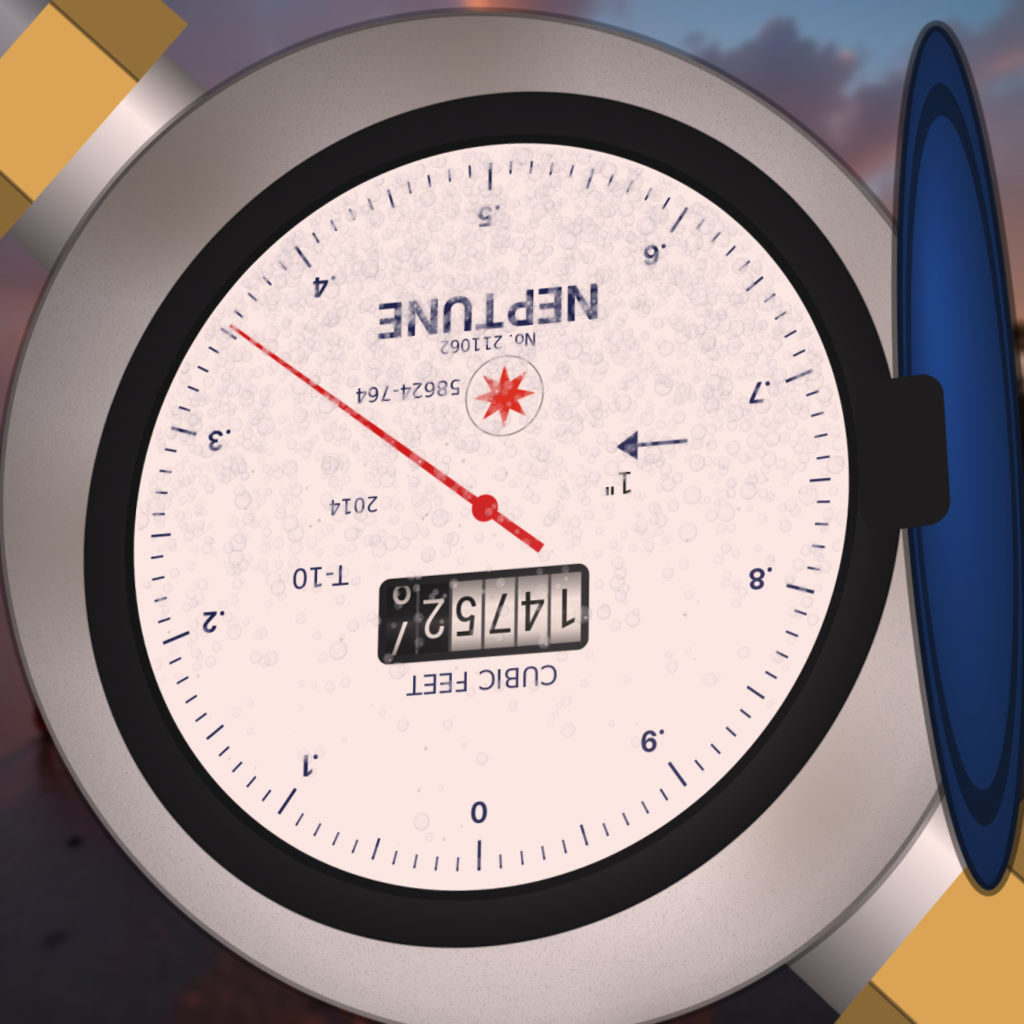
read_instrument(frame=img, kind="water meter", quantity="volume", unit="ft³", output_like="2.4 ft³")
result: 147527.35 ft³
